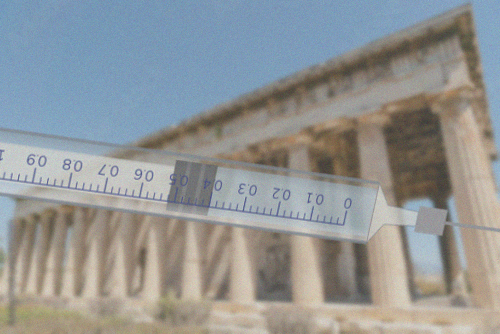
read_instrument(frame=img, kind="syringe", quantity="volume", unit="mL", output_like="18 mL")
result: 0.4 mL
